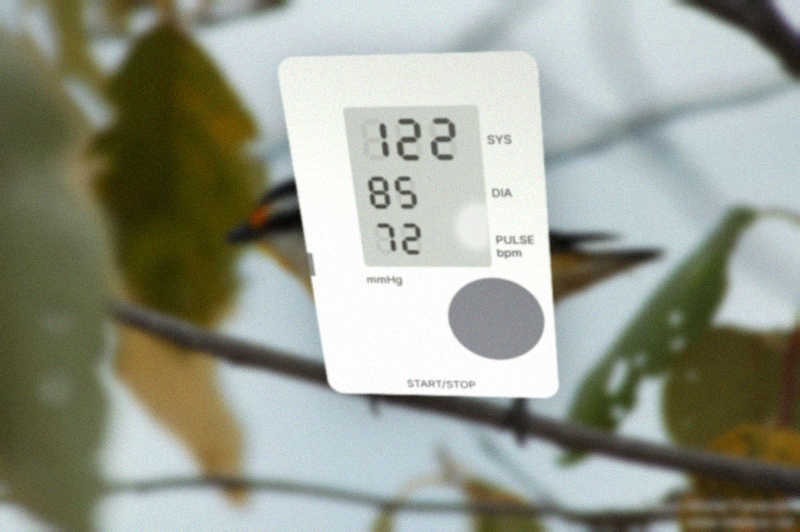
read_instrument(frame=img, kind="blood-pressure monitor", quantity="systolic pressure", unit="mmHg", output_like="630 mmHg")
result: 122 mmHg
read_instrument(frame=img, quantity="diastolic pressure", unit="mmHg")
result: 85 mmHg
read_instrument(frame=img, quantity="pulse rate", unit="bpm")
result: 72 bpm
